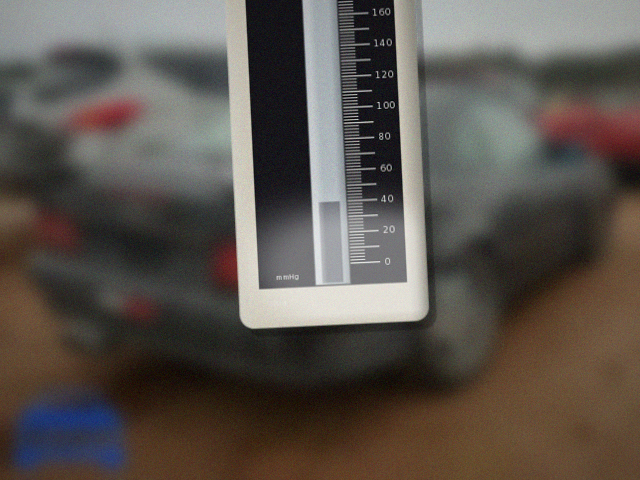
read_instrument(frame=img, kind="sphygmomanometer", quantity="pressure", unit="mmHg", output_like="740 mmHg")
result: 40 mmHg
